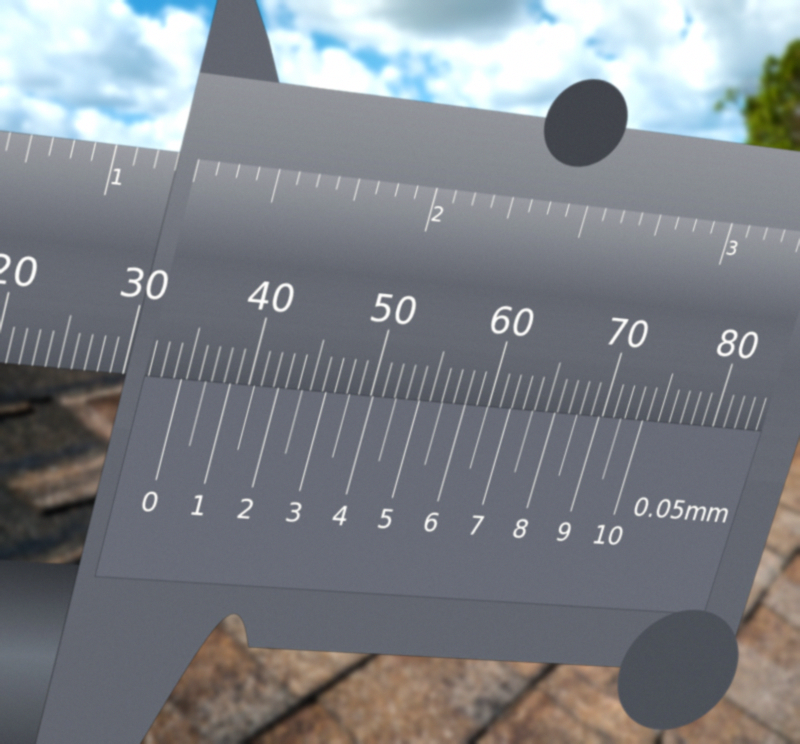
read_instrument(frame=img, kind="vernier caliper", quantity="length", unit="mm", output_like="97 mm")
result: 34.6 mm
